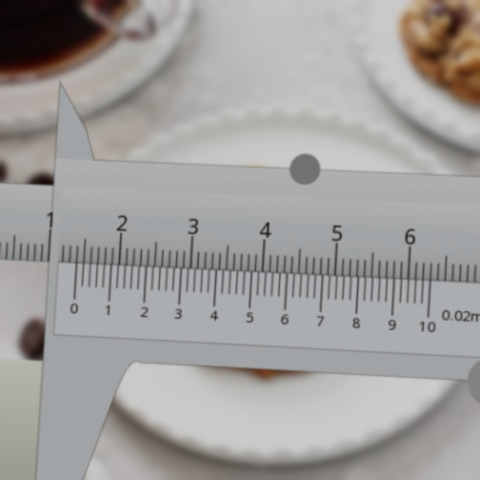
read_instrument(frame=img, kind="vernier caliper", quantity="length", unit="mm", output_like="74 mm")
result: 14.0 mm
